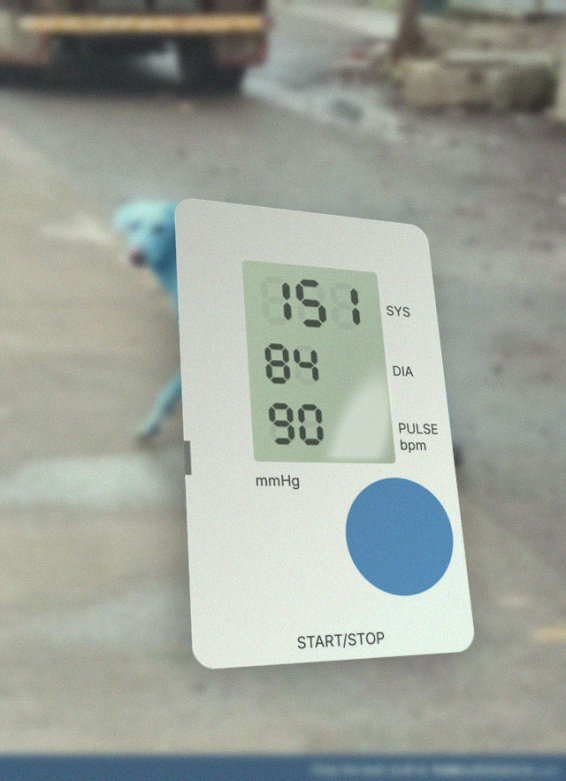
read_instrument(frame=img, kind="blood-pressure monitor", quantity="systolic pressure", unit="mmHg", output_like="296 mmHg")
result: 151 mmHg
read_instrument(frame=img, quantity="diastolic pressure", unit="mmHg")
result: 84 mmHg
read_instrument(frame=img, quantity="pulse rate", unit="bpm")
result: 90 bpm
